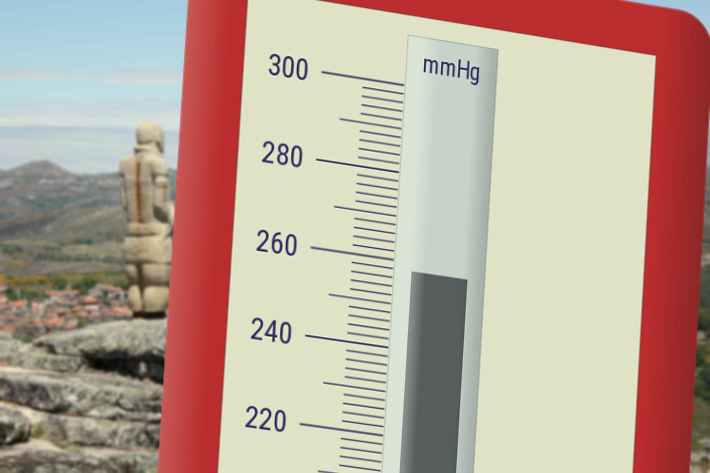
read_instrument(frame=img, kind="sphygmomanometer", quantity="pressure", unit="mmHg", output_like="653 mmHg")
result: 258 mmHg
